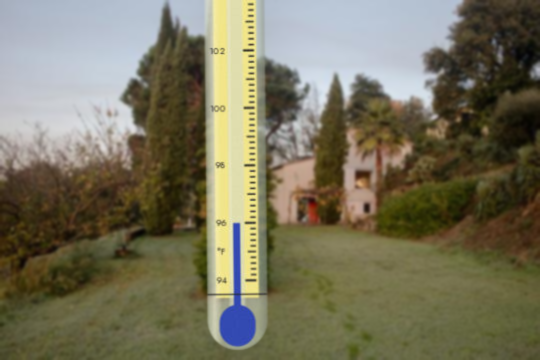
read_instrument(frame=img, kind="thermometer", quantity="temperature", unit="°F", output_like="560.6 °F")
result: 96 °F
